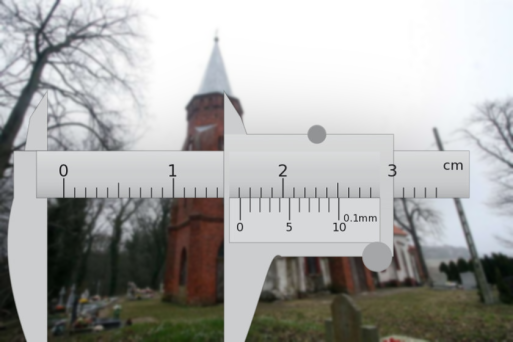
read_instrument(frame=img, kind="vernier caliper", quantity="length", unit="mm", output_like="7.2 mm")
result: 16.1 mm
